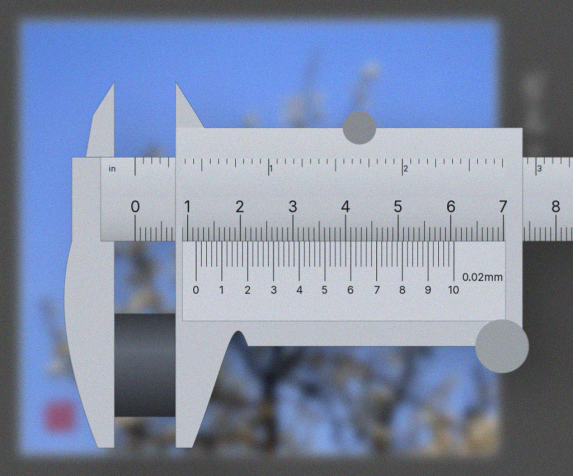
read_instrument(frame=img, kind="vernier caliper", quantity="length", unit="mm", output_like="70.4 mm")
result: 11.6 mm
